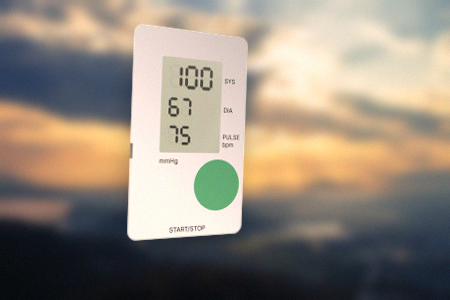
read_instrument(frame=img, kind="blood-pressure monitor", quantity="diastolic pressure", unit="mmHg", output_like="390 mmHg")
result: 67 mmHg
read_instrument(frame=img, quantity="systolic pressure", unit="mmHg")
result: 100 mmHg
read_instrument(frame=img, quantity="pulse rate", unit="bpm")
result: 75 bpm
